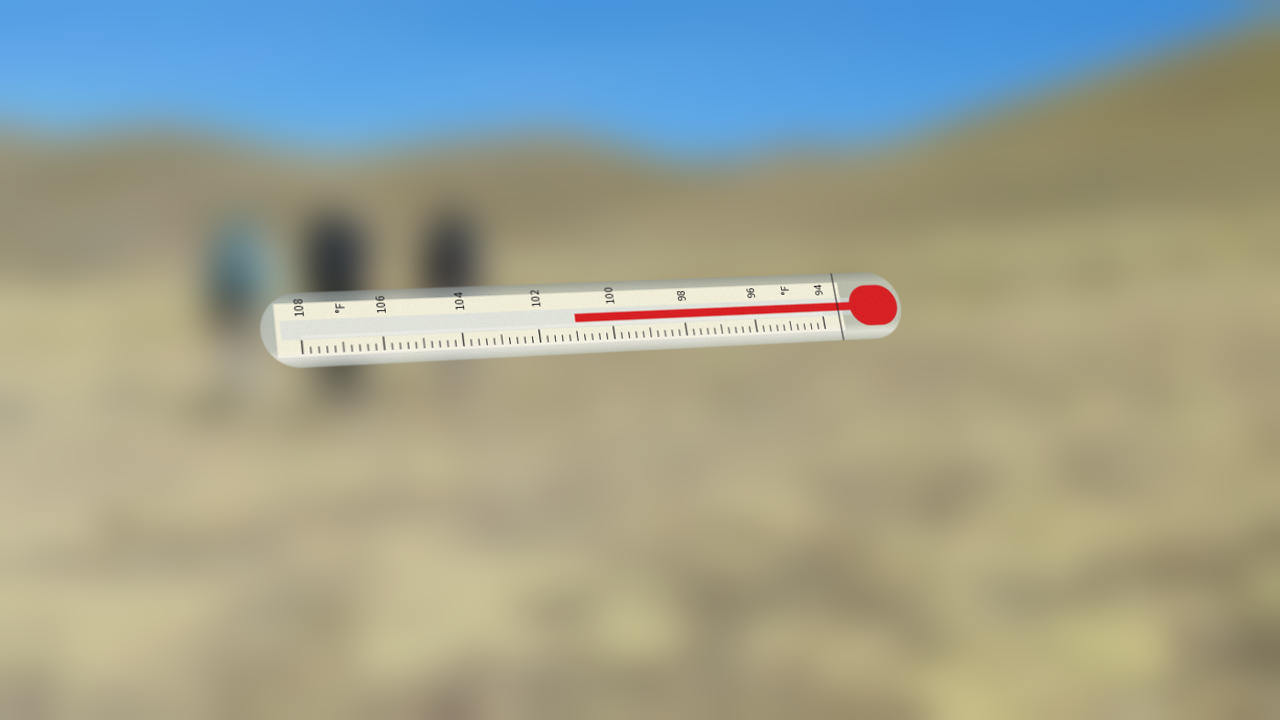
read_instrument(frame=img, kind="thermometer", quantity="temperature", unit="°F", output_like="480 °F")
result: 101 °F
